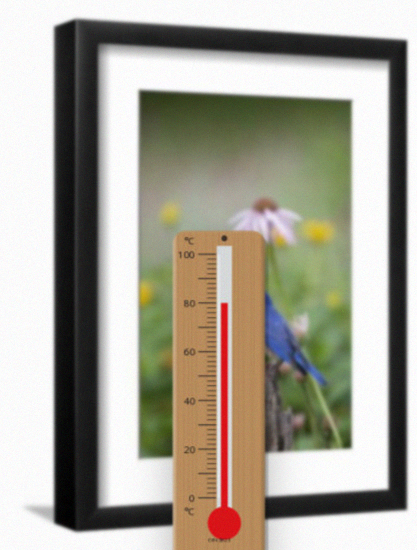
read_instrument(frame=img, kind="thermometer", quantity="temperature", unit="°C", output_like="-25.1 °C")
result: 80 °C
